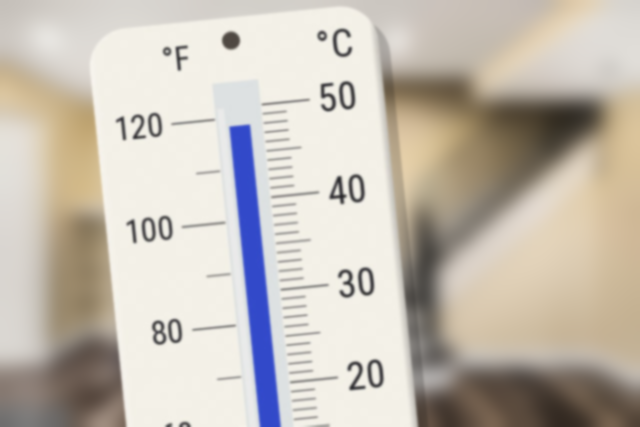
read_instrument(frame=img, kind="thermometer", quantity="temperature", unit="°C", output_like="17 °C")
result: 48 °C
